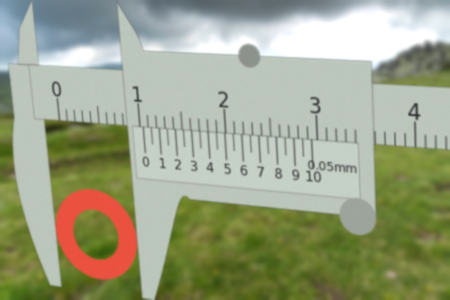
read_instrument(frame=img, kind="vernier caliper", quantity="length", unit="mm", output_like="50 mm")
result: 10.4 mm
